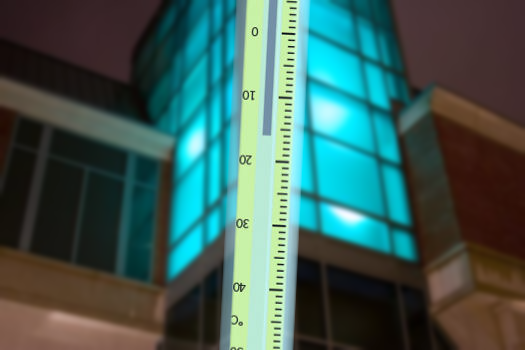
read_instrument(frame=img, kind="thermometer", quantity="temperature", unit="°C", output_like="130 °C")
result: 16 °C
